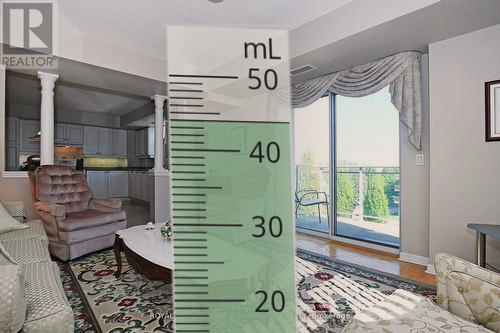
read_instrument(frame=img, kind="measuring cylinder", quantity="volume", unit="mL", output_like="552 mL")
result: 44 mL
